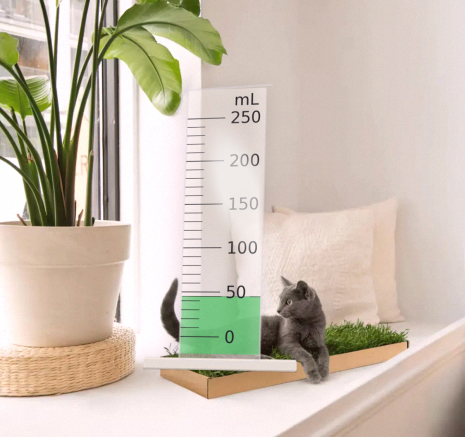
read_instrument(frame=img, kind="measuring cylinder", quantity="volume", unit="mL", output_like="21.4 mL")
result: 45 mL
